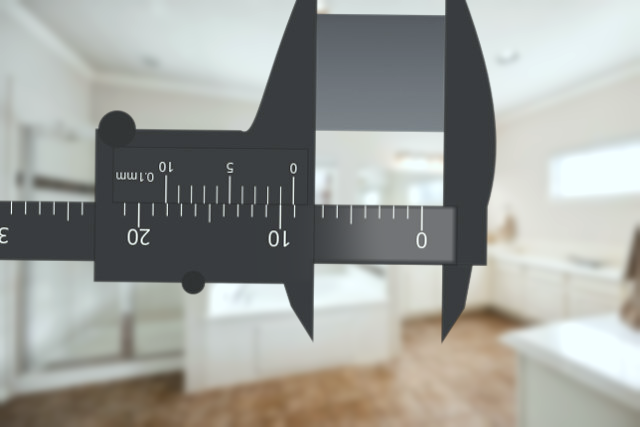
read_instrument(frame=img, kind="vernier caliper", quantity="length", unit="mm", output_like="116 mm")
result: 9.1 mm
